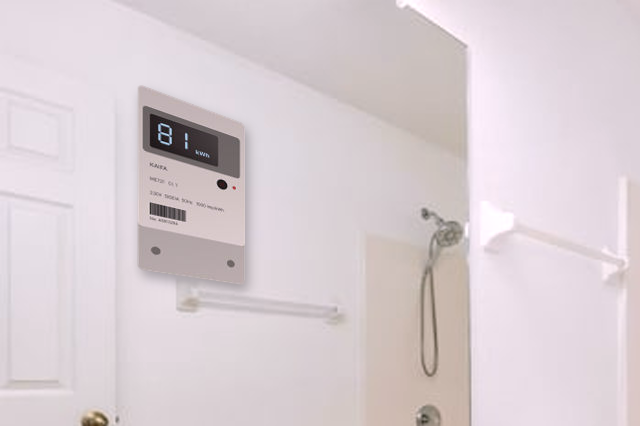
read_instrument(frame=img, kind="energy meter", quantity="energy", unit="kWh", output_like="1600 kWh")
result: 81 kWh
